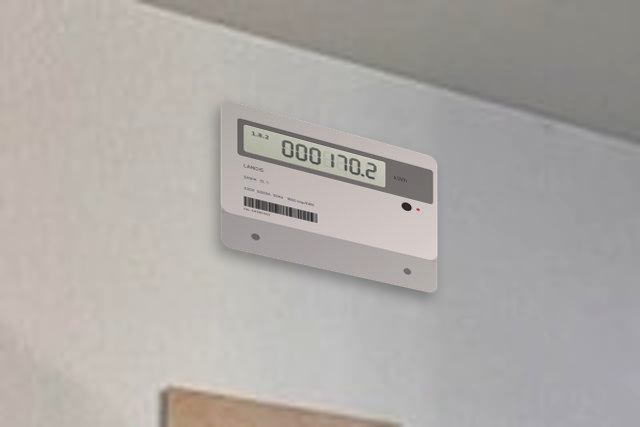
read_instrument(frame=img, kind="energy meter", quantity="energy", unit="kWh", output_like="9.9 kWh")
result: 170.2 kWh
